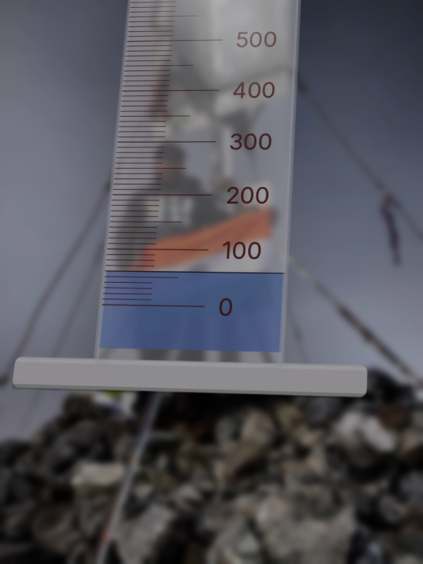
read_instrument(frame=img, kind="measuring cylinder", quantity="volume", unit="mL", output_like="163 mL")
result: 60 mL
